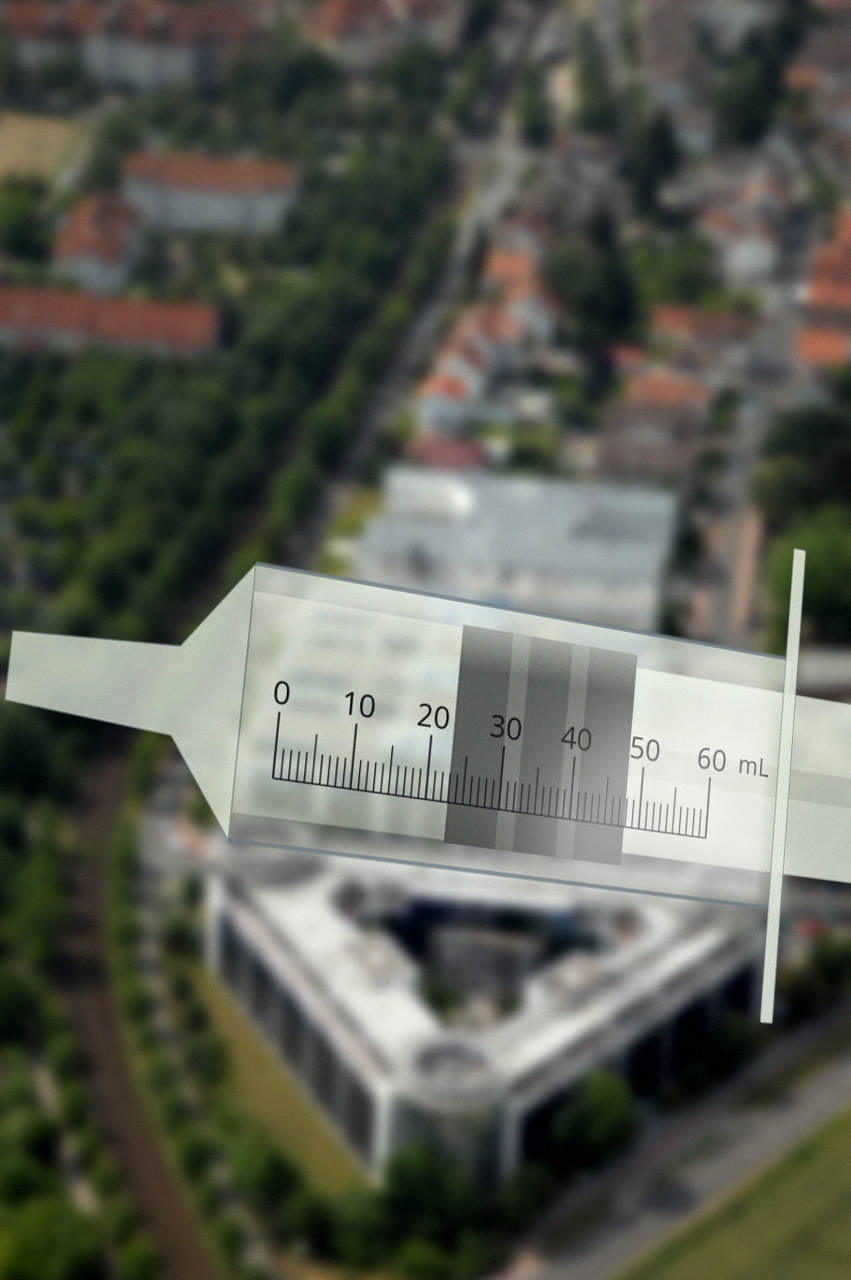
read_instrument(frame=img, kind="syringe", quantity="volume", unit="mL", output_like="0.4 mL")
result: 23 mL
